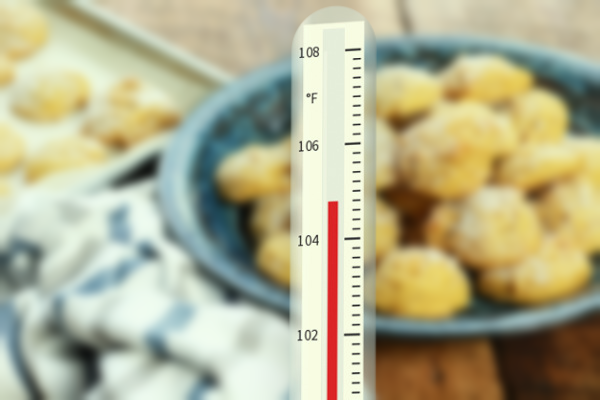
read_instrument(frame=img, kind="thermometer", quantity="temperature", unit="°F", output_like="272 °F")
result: 104.8 °F
